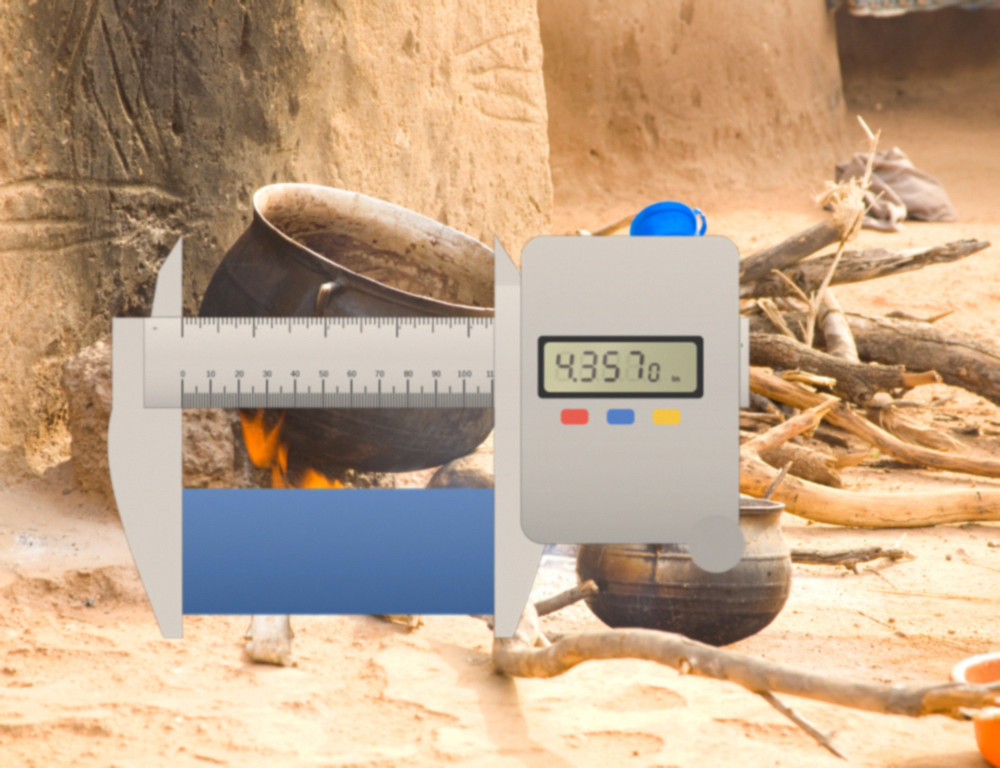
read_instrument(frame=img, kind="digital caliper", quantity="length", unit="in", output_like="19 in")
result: 4.3570 in
